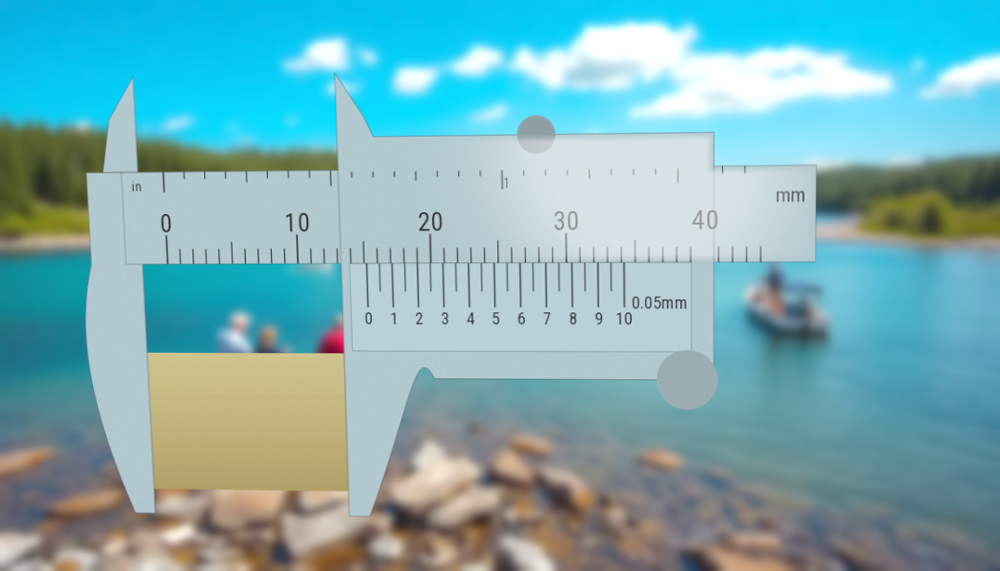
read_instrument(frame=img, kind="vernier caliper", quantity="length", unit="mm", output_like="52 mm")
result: 15.2 mm
